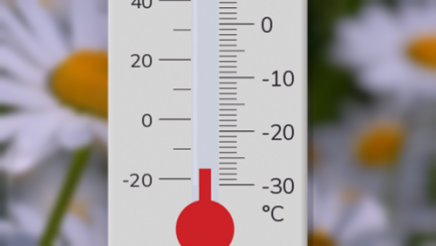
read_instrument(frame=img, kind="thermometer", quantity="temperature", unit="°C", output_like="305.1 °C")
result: -27 °C
